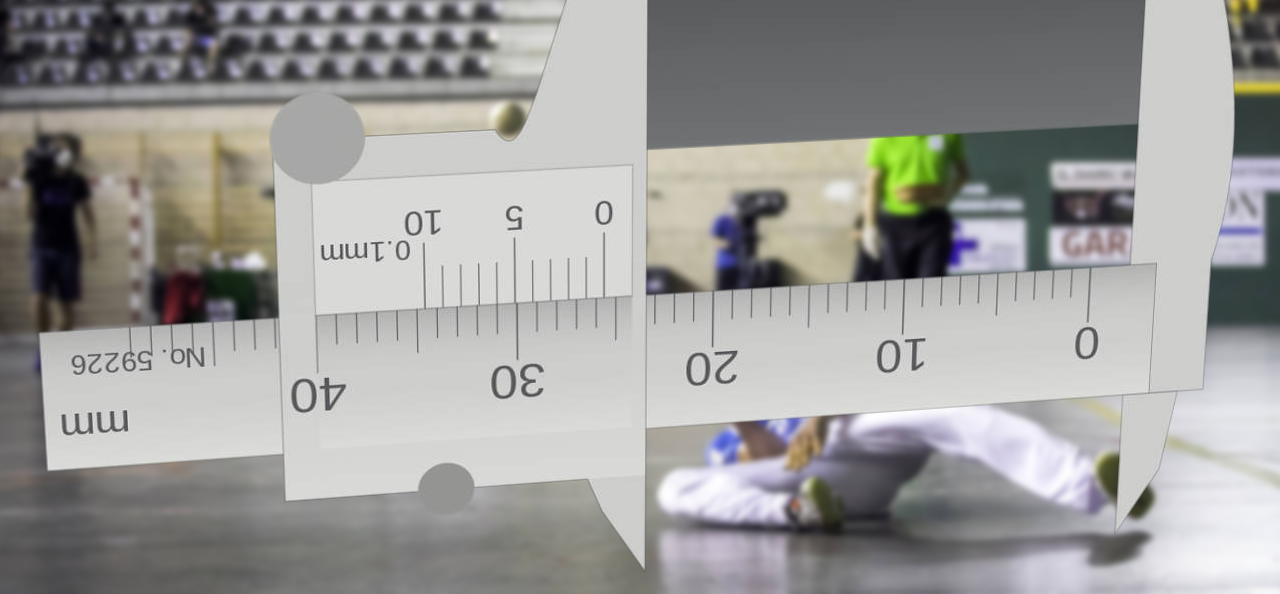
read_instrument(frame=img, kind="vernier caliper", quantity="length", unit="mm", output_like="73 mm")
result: 25.6 mm
